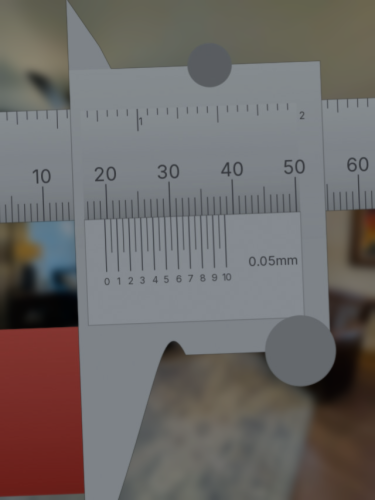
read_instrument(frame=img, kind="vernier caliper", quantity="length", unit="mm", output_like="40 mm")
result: 19.6 mm
